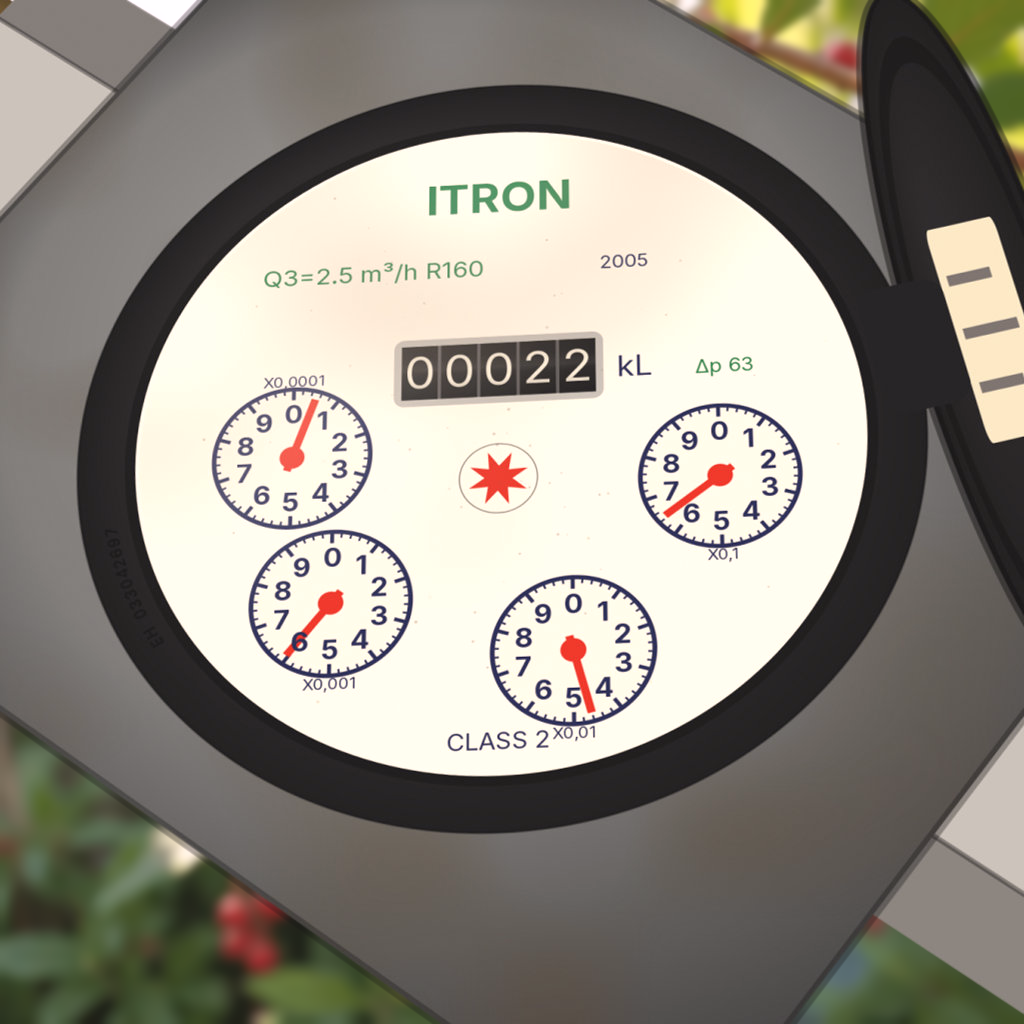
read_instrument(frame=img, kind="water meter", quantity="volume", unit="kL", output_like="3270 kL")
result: 22.6460 kL
